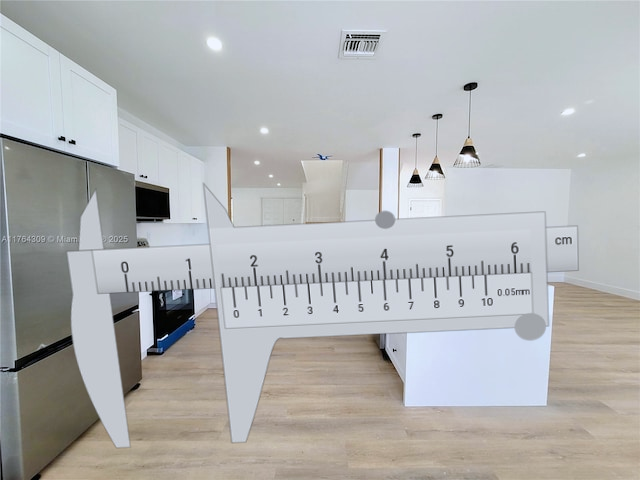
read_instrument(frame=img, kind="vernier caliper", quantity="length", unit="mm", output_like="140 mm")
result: 16.4 mm
